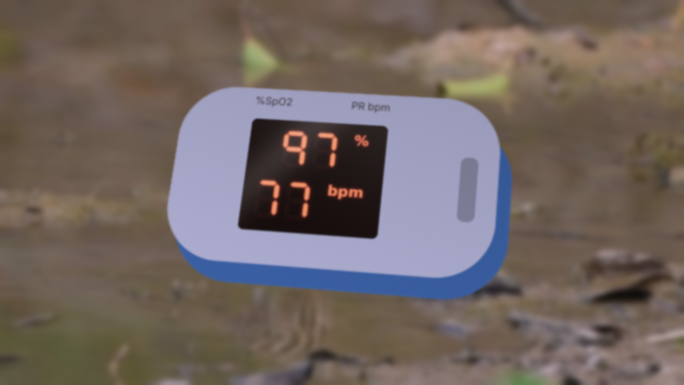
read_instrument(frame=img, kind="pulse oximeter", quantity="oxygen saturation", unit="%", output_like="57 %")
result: 97 %
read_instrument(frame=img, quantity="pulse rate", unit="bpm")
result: 77 bpm
